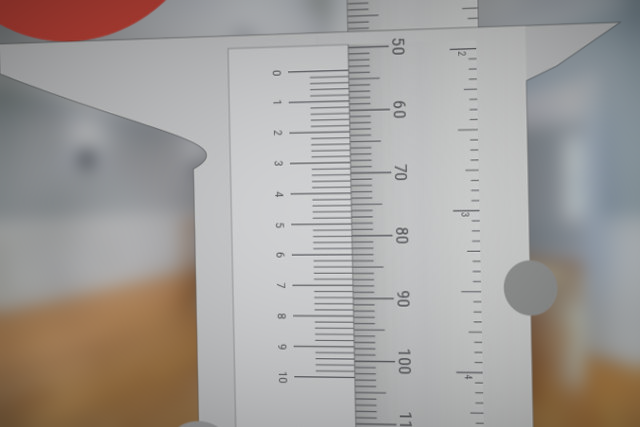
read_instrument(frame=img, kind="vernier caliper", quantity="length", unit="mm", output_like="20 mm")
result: 53.6 mm
